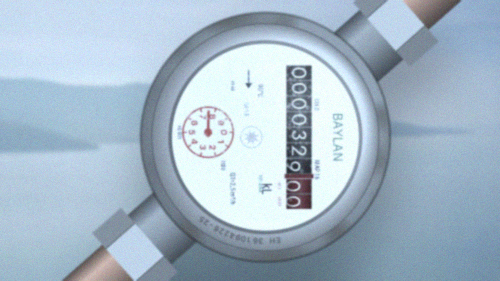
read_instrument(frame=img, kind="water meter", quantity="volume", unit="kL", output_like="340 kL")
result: 328.997 kL
